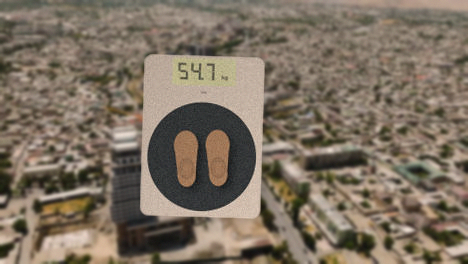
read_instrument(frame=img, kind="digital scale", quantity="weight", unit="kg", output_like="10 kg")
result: 54.7 kg
